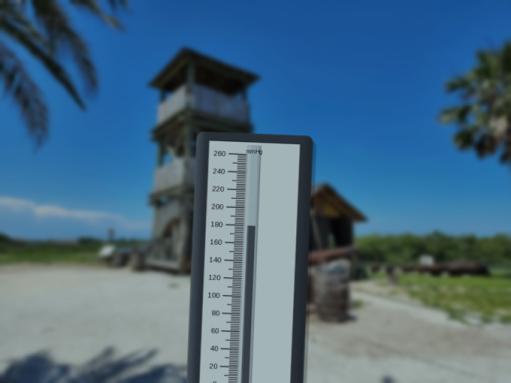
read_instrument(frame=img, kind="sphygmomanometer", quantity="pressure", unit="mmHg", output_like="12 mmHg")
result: 180 mmHg
